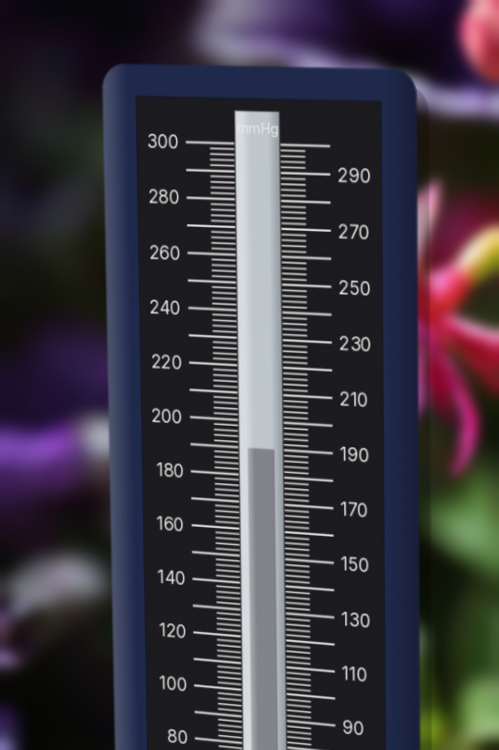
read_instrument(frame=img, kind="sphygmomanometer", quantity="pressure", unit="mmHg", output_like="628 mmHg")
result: 190 mmHg
